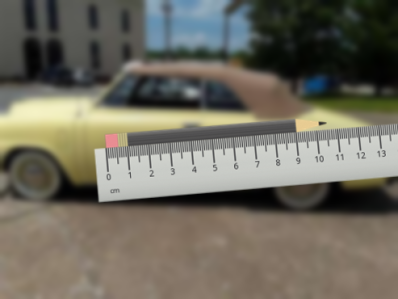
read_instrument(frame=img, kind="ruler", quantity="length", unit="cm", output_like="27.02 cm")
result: 10.5 cm
